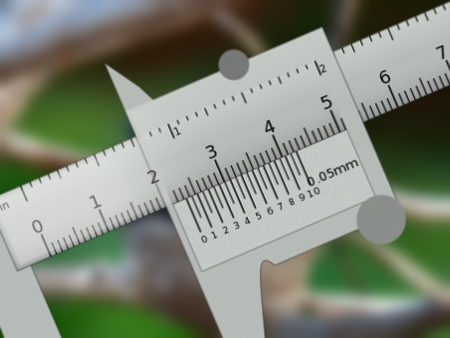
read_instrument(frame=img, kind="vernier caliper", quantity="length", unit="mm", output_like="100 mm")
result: 23.4 mm
